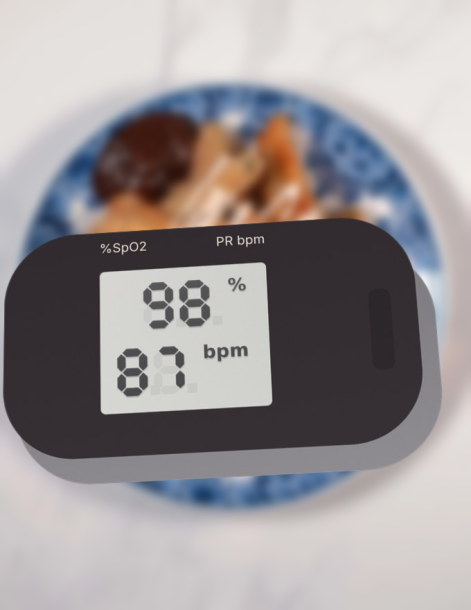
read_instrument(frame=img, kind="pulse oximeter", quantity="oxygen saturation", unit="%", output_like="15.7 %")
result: 98 %
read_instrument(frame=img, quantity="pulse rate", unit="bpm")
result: 87 bpm
